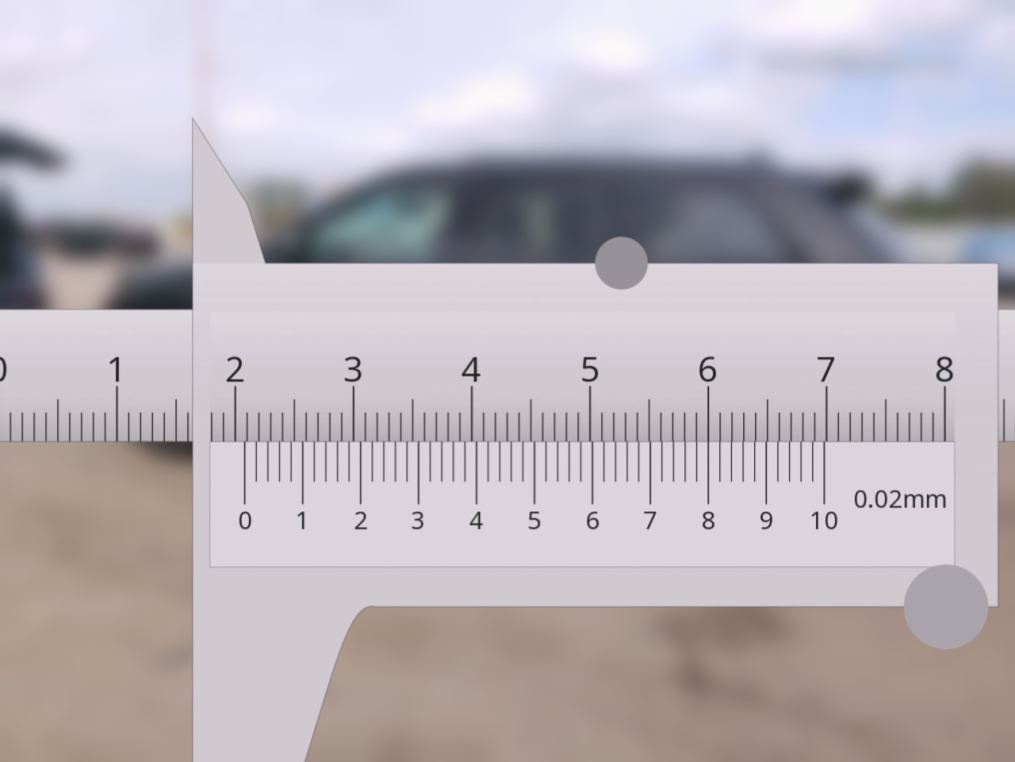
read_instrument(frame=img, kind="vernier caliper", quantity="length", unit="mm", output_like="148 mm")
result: 20.8 mm
